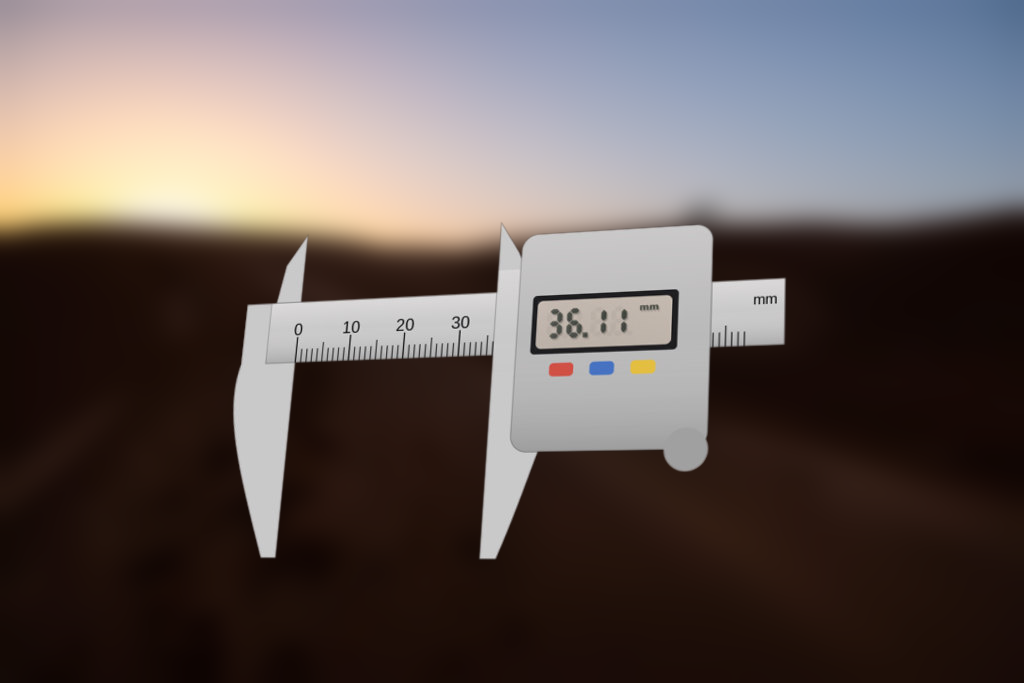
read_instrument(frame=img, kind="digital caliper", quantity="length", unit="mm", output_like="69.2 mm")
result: 36.11 mm
